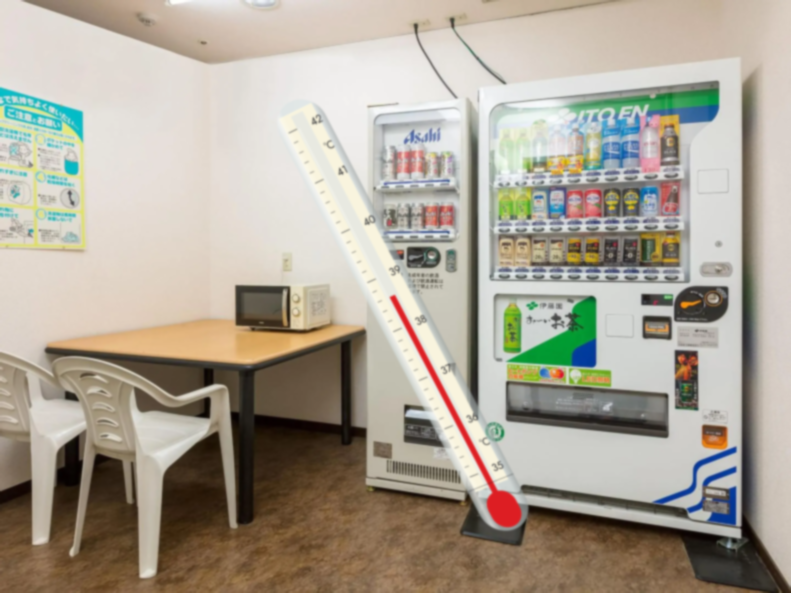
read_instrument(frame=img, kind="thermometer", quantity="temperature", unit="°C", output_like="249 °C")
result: 38.6 °C
